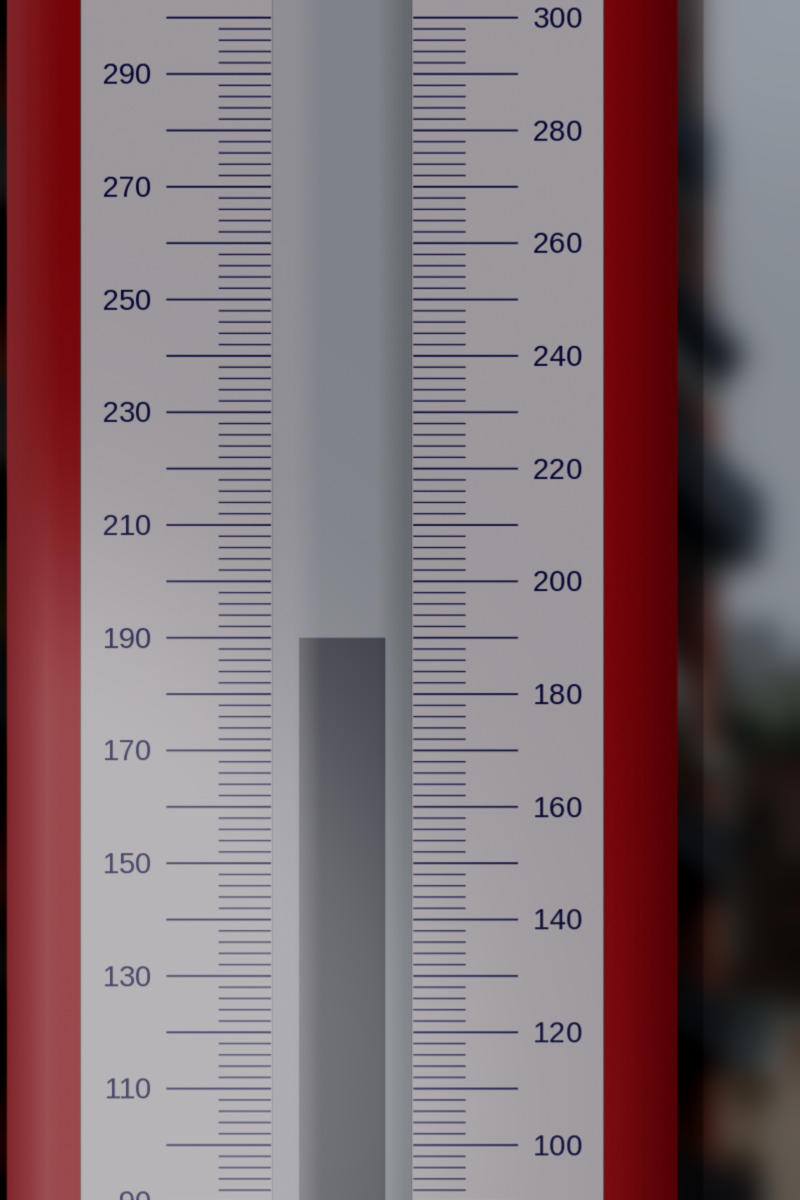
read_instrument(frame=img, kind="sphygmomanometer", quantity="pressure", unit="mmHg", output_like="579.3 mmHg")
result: 190 mmHg
